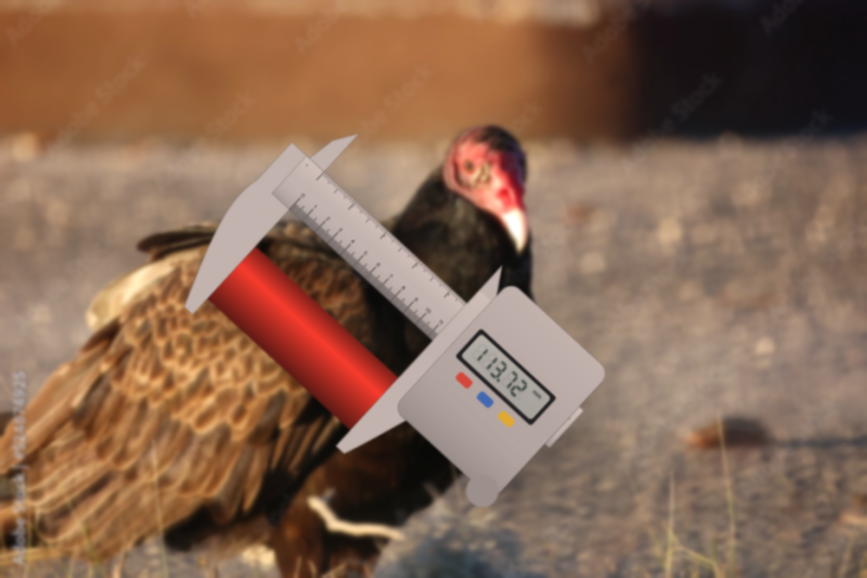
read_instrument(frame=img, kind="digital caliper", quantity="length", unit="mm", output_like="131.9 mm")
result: 113.72 mm
